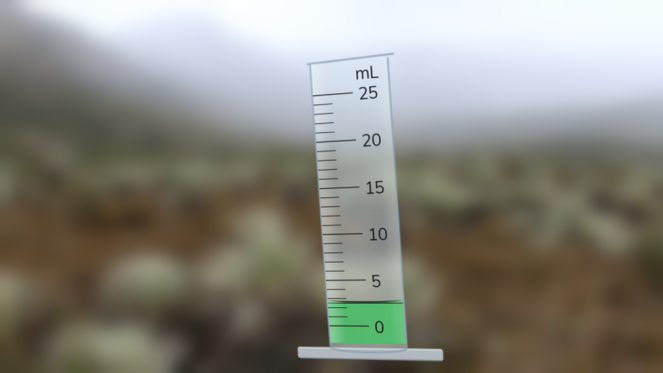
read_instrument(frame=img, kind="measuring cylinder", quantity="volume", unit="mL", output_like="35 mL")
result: 2.5 mL
